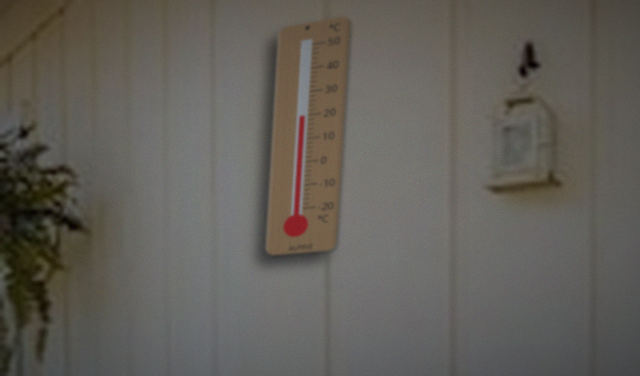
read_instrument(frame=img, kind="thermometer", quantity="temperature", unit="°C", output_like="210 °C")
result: 20 °C
